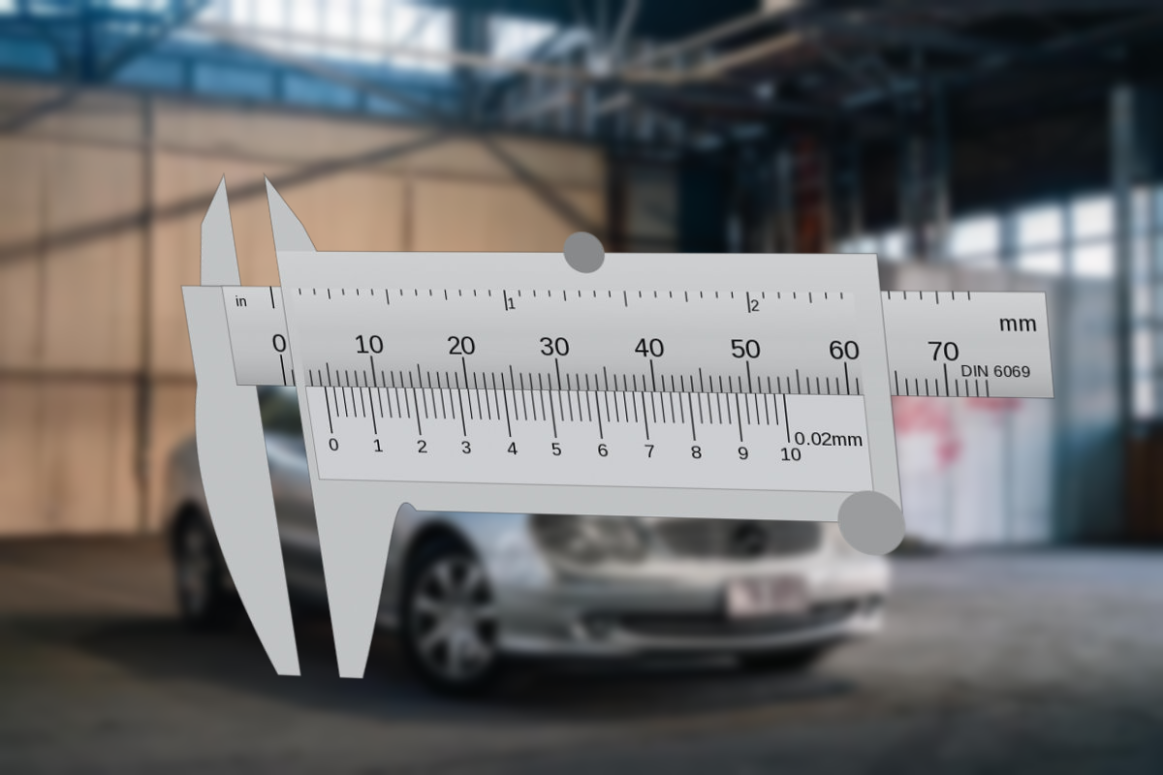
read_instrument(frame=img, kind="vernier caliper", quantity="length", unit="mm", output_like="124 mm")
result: 4.4 mm
